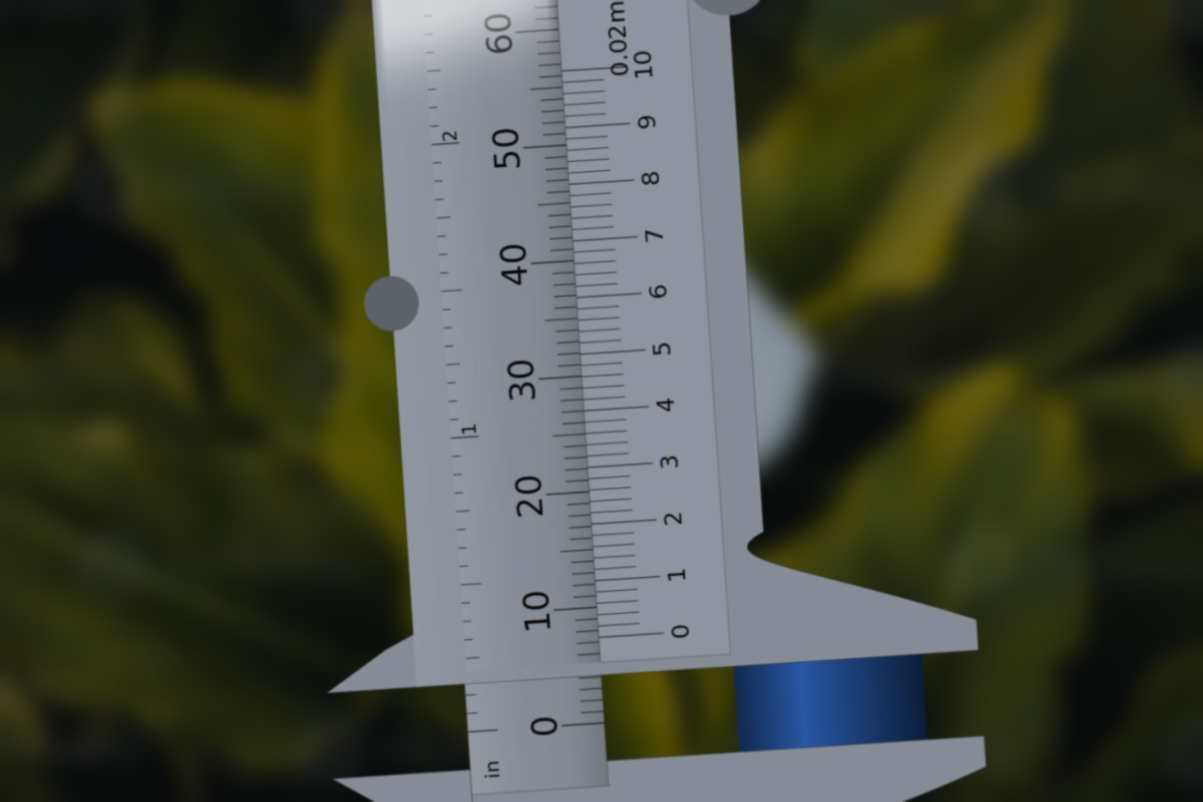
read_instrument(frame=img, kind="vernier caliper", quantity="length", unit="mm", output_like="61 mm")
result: 7.4 mm
